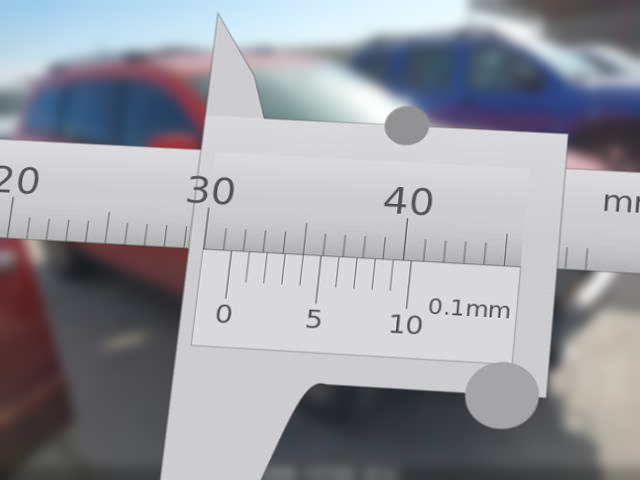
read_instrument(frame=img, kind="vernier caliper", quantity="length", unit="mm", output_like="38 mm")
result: 31.4 mm
